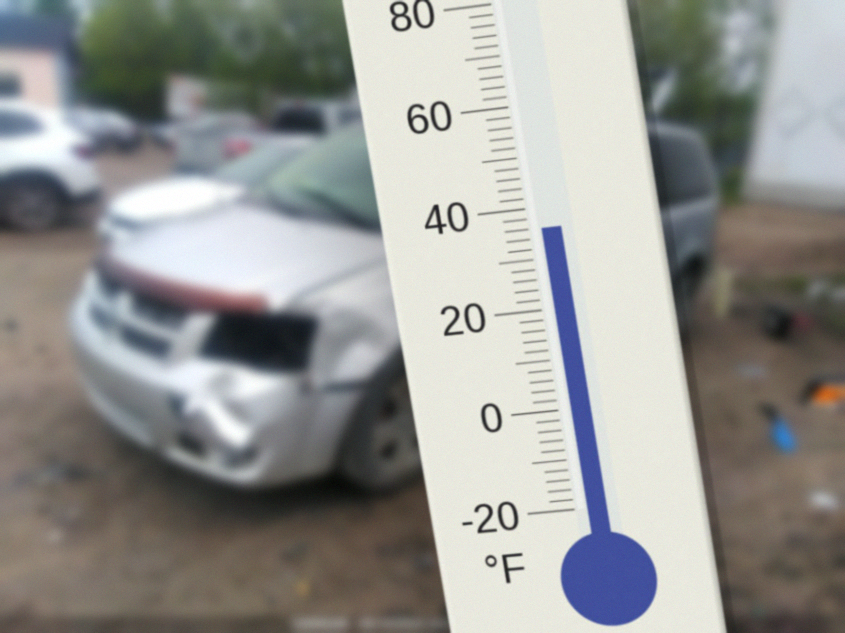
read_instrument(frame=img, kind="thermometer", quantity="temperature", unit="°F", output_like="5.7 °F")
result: 36 °F
